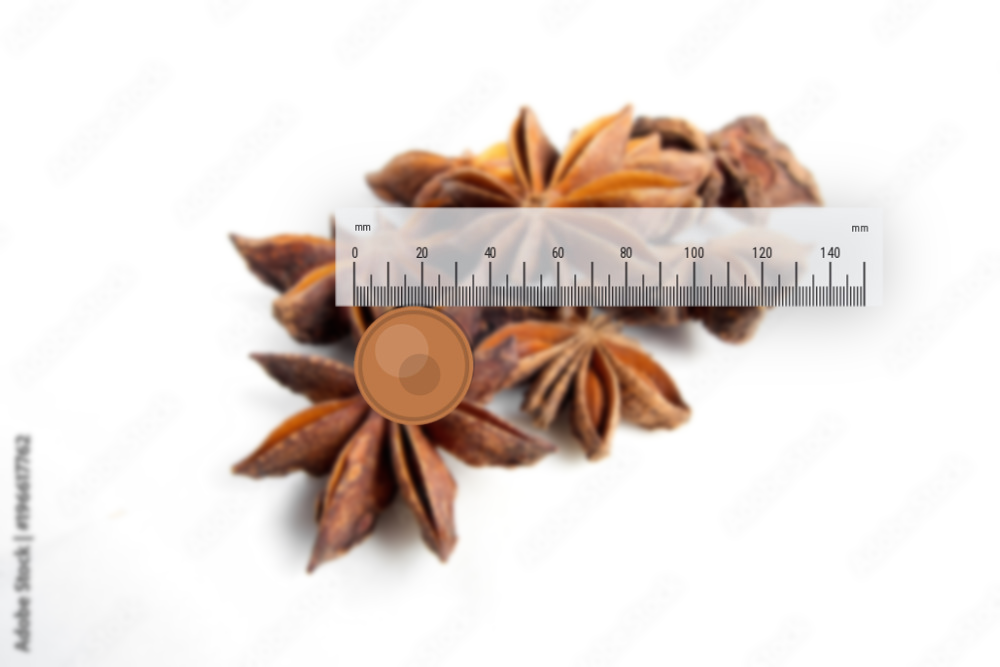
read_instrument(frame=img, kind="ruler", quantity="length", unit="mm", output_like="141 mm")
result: 35 mm
